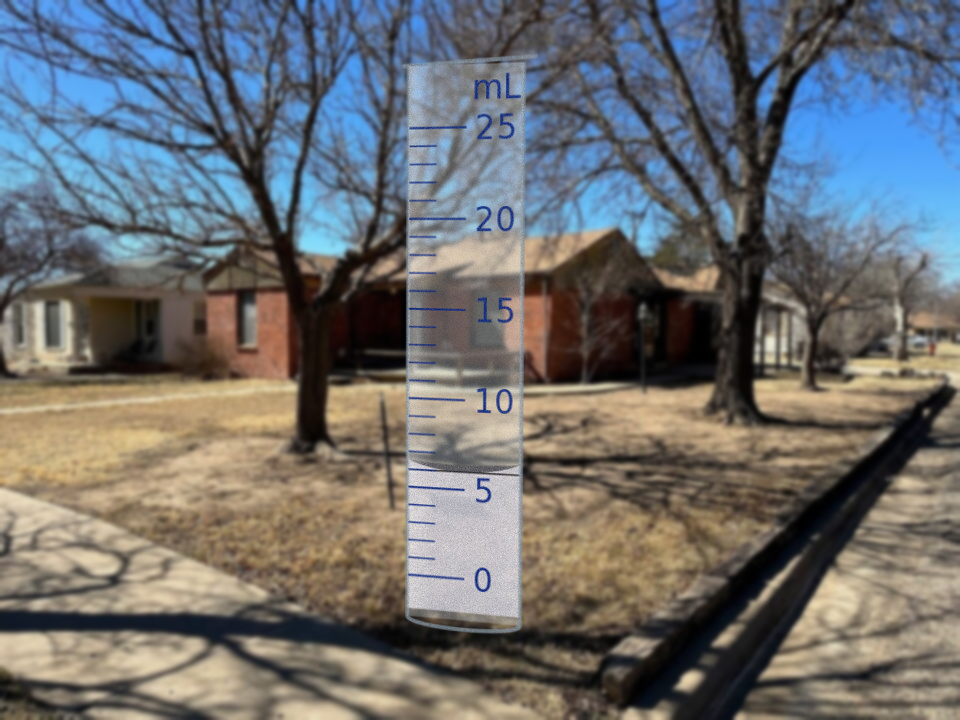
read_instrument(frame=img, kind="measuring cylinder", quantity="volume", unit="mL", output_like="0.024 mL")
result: 6 mL
